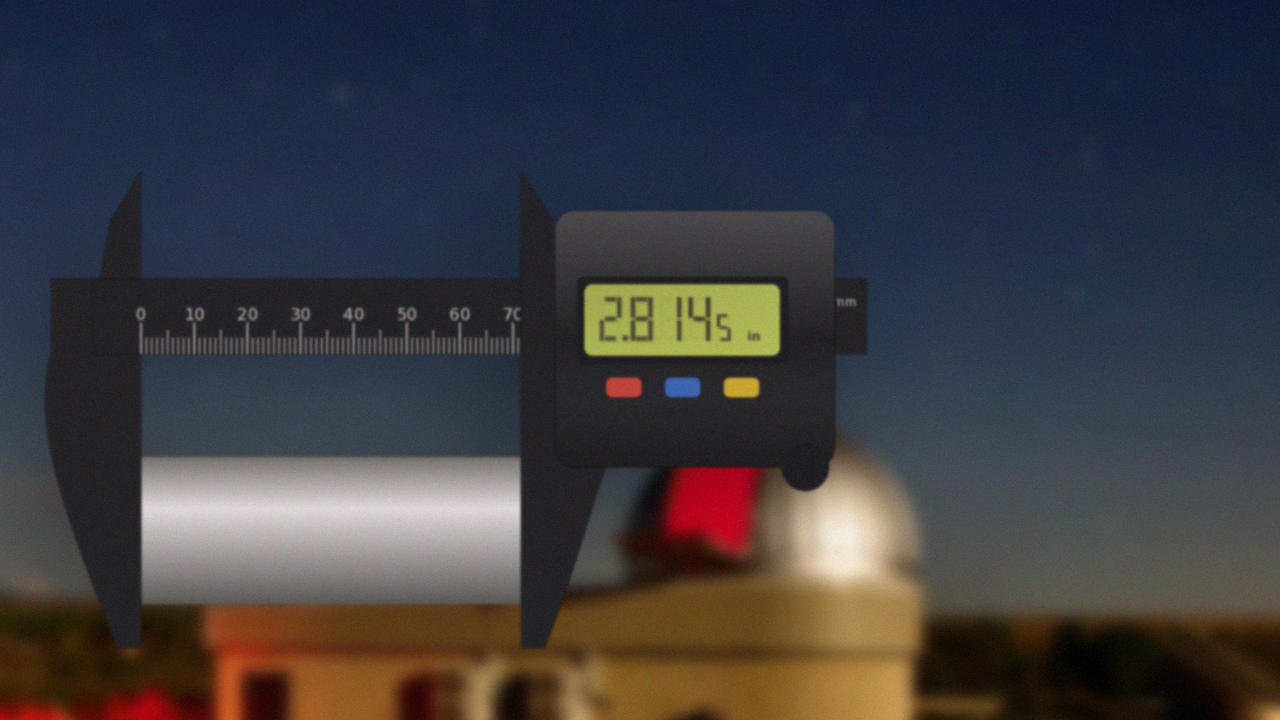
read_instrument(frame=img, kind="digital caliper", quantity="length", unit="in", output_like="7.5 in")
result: 2.8145 in
